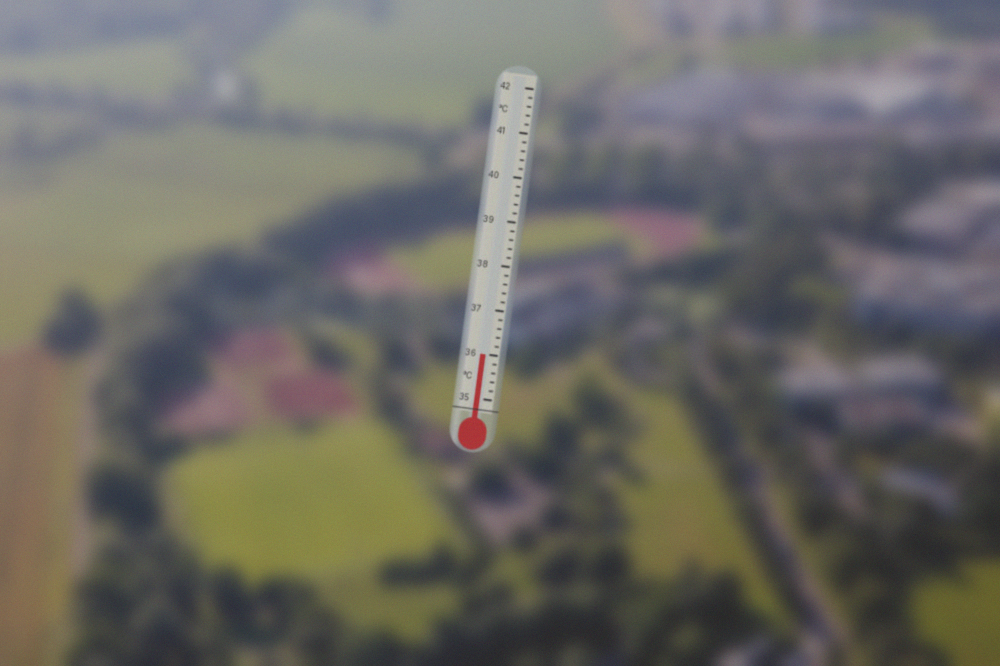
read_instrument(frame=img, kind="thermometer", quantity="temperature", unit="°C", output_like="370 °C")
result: 36 °C
